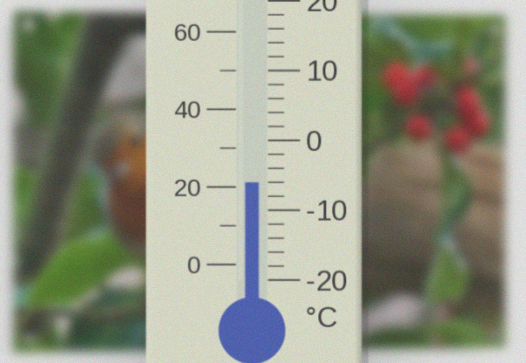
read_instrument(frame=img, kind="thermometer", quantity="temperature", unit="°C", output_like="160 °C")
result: -6 °C
